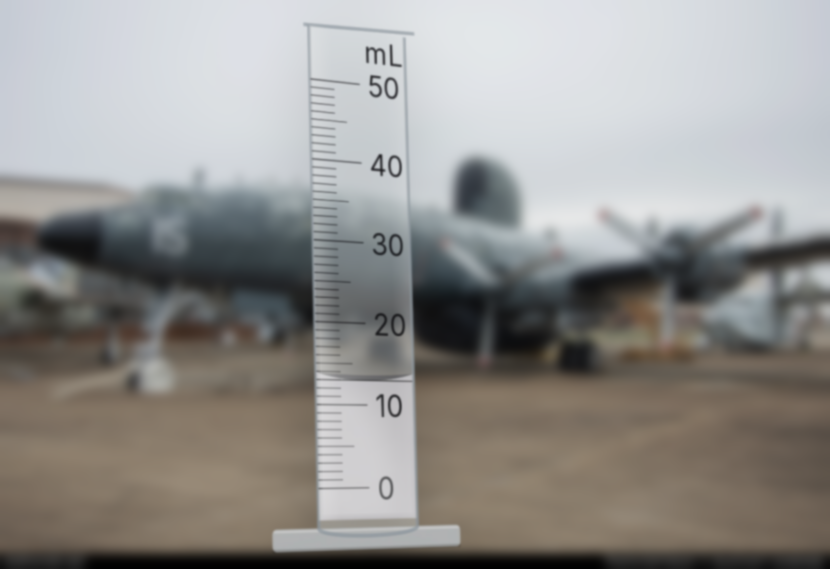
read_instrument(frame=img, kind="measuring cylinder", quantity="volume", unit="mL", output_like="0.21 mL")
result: 13 mL
